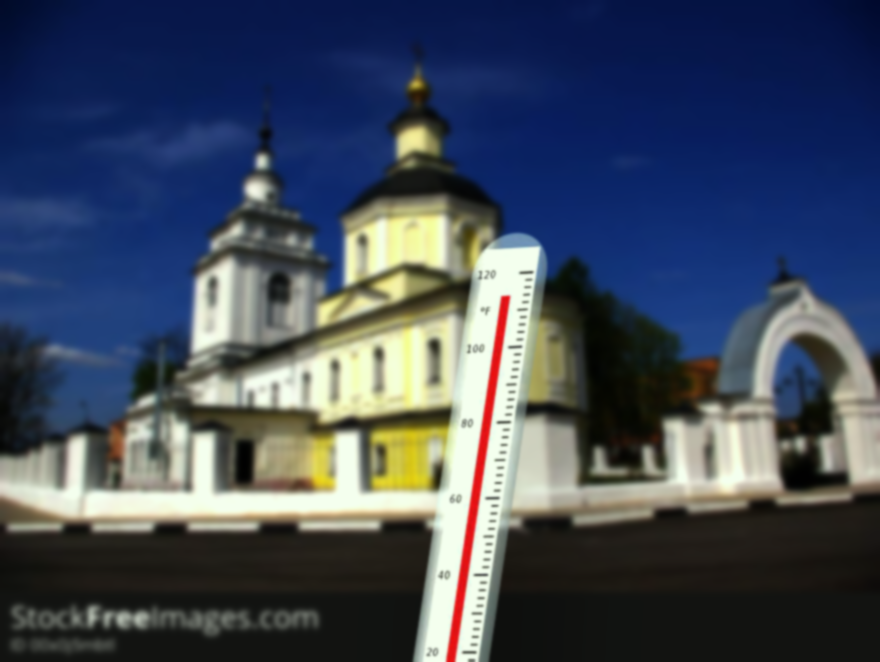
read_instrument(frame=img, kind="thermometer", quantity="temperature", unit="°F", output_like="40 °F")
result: 114 °F
